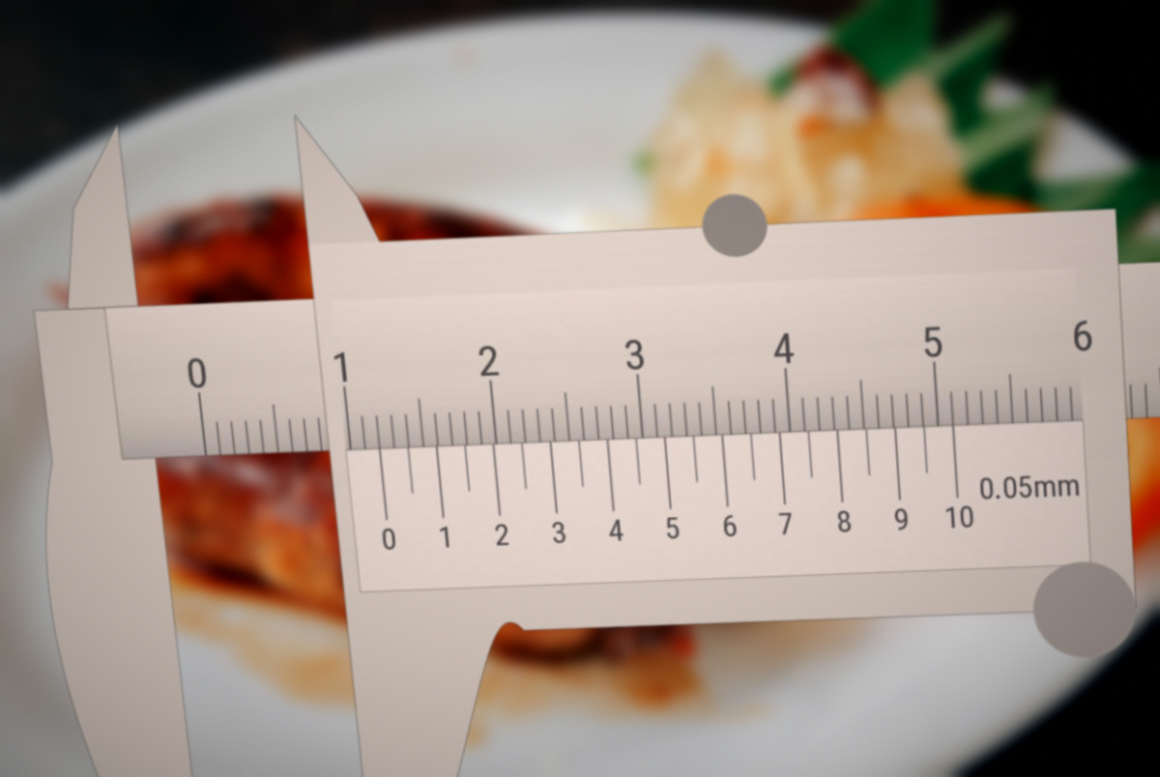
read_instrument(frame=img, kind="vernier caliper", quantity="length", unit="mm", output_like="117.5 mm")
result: 12.0 mm
